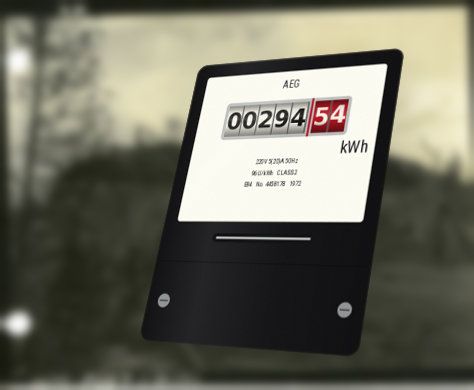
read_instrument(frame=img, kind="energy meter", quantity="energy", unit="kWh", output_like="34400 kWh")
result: 294.54 kWh
